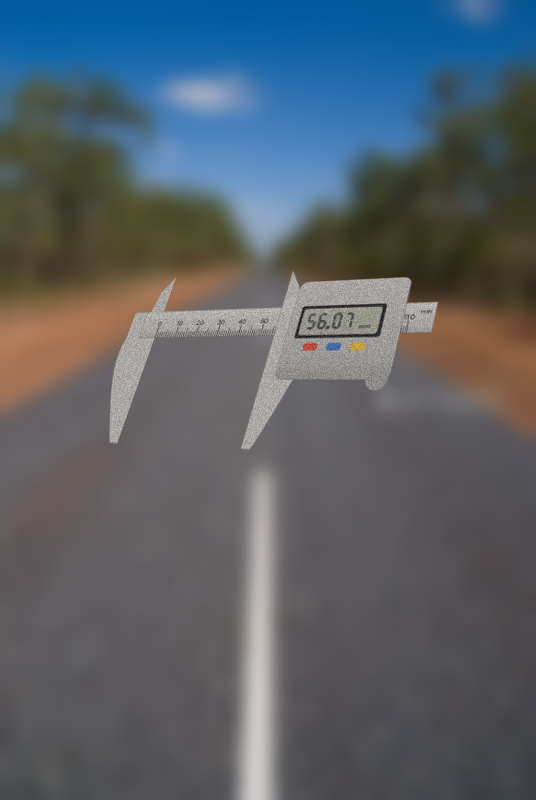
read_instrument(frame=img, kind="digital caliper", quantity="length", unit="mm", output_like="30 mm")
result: 56.07 mm
